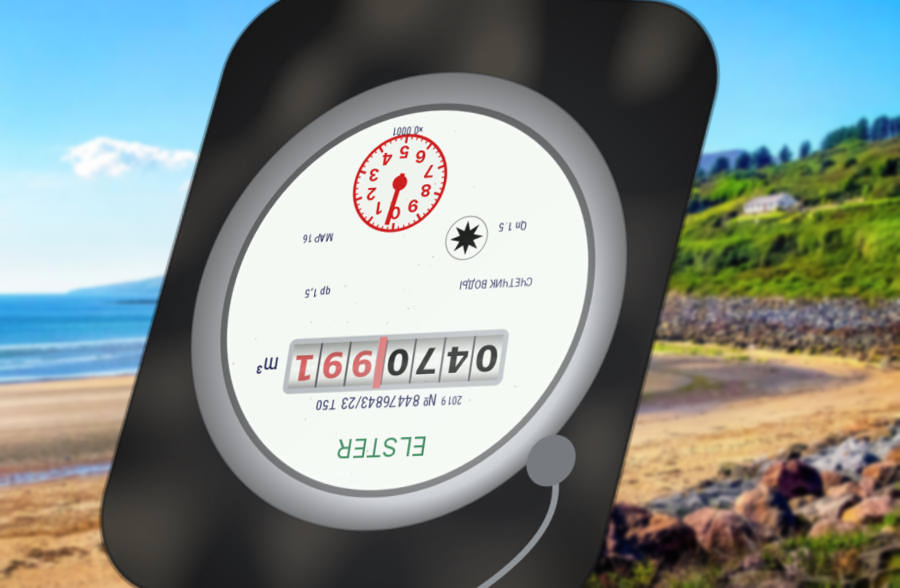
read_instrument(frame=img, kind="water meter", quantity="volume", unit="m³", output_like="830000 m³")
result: 470.9910 m³
